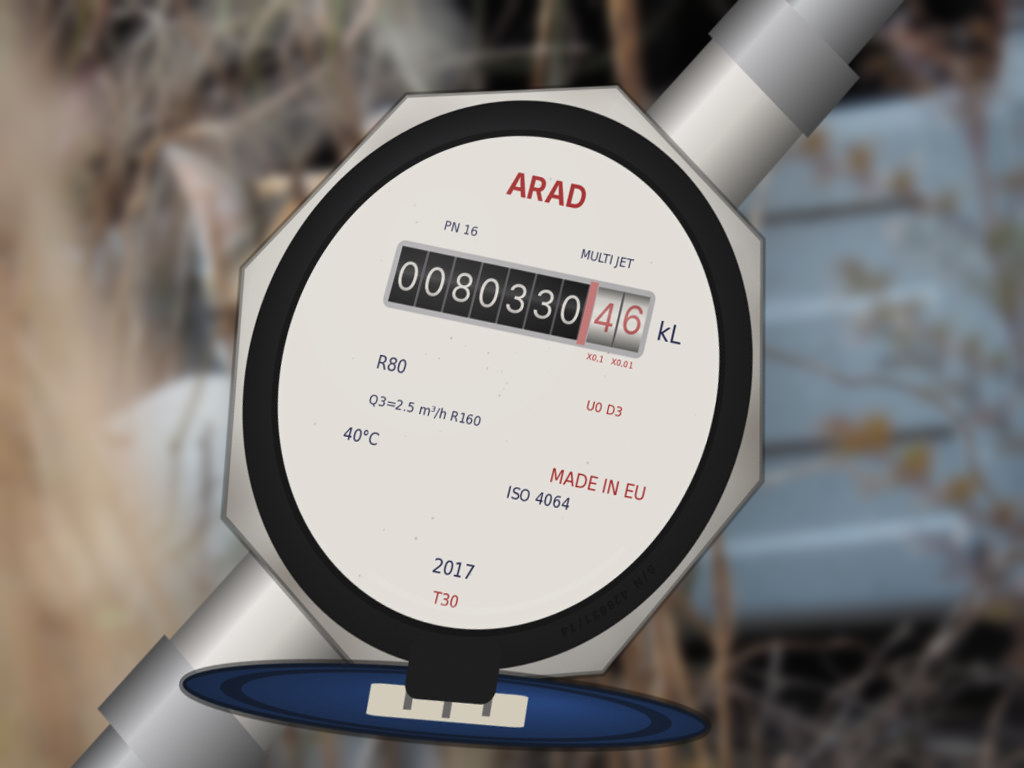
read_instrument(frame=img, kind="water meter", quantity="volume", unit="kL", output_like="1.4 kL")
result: 80330.46 kL
